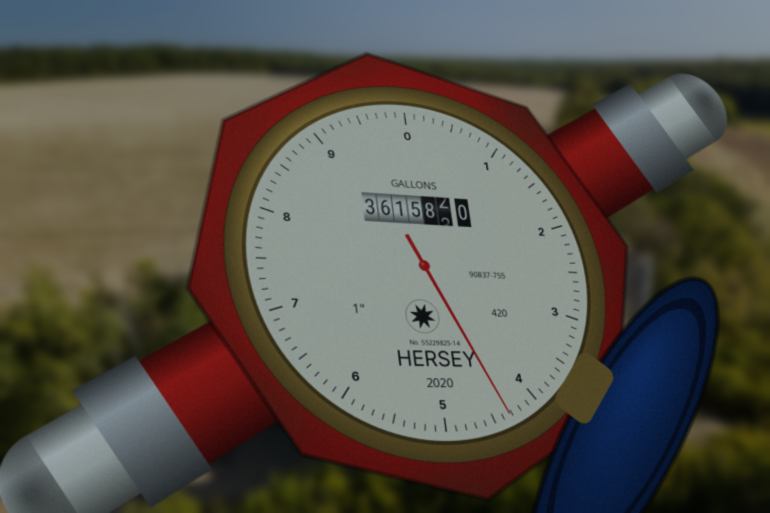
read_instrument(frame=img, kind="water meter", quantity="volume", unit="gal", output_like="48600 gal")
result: 3615824.3 gal
